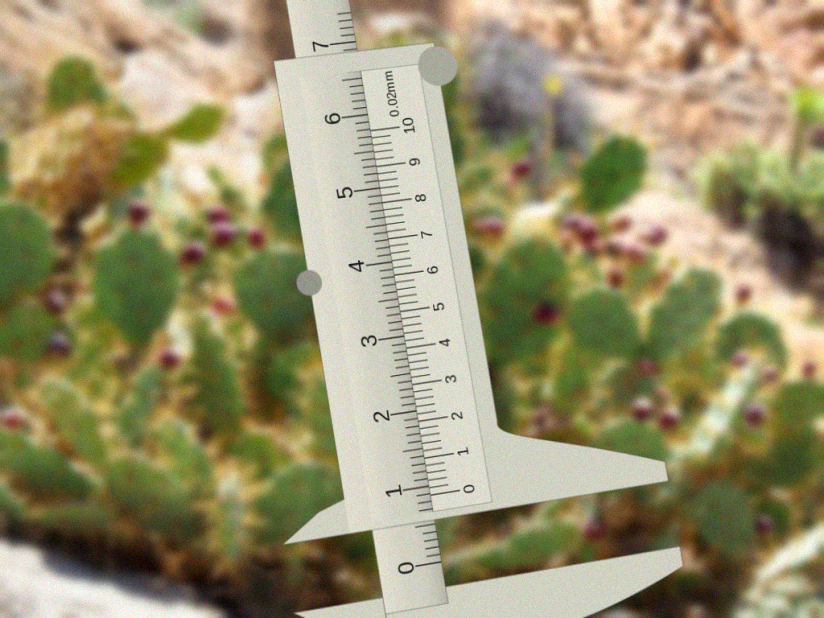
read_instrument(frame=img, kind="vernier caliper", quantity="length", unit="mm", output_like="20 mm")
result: 8.8 mm
